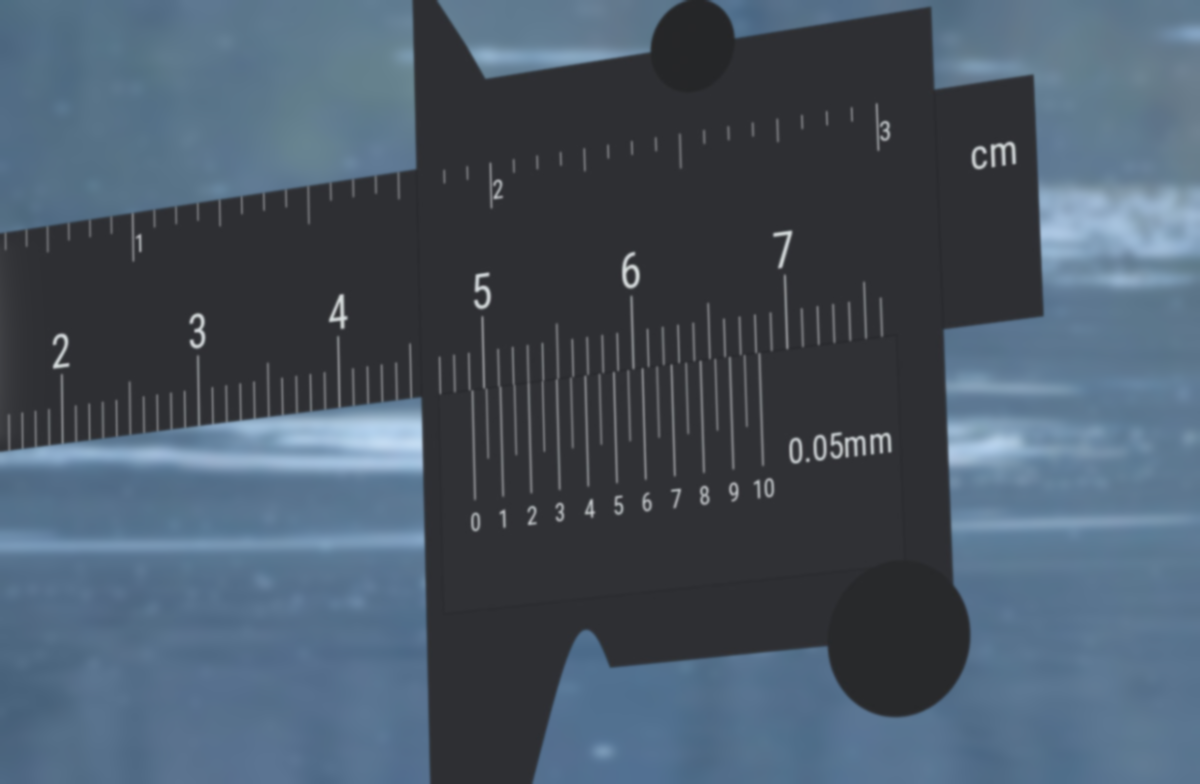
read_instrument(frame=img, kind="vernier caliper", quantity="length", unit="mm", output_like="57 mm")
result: 49.2 mm
